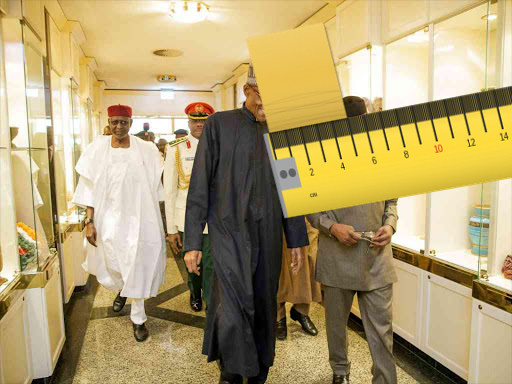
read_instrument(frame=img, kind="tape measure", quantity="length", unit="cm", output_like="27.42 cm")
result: 5 cm
